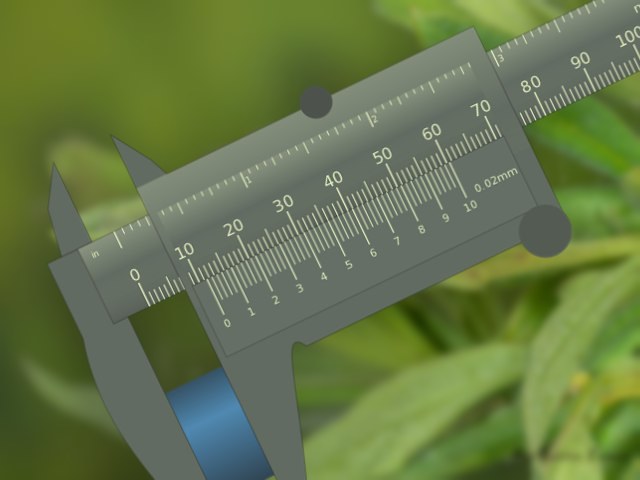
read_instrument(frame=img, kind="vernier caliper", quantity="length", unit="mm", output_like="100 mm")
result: 11.5 mm
